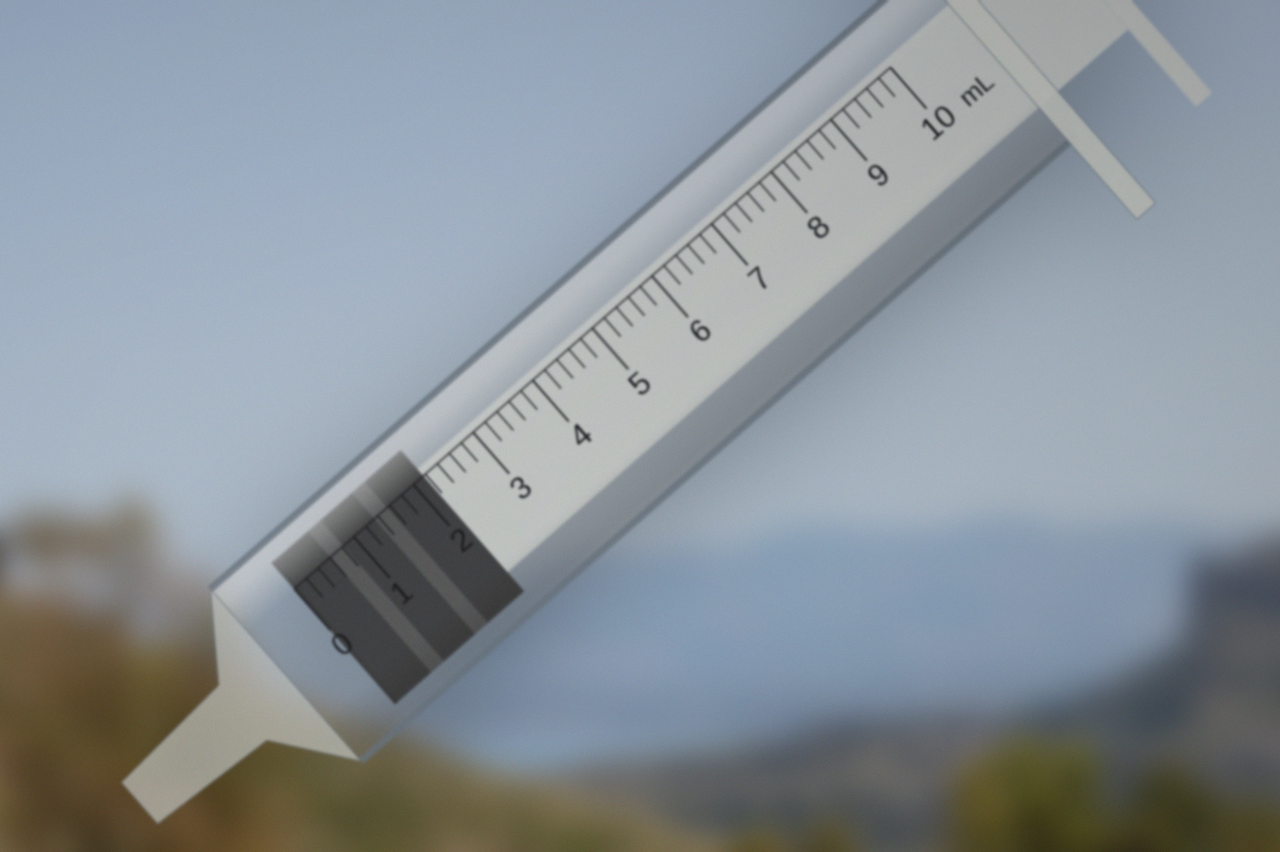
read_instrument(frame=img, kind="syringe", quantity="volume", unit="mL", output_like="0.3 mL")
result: 0 mL
